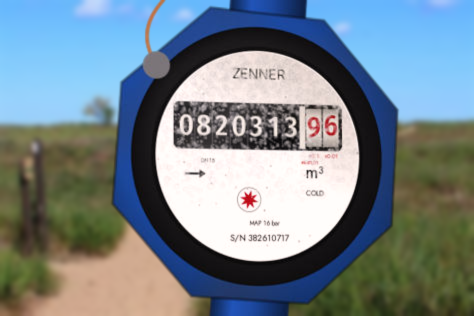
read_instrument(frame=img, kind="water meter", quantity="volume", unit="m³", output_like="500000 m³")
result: 820313.96 m³
